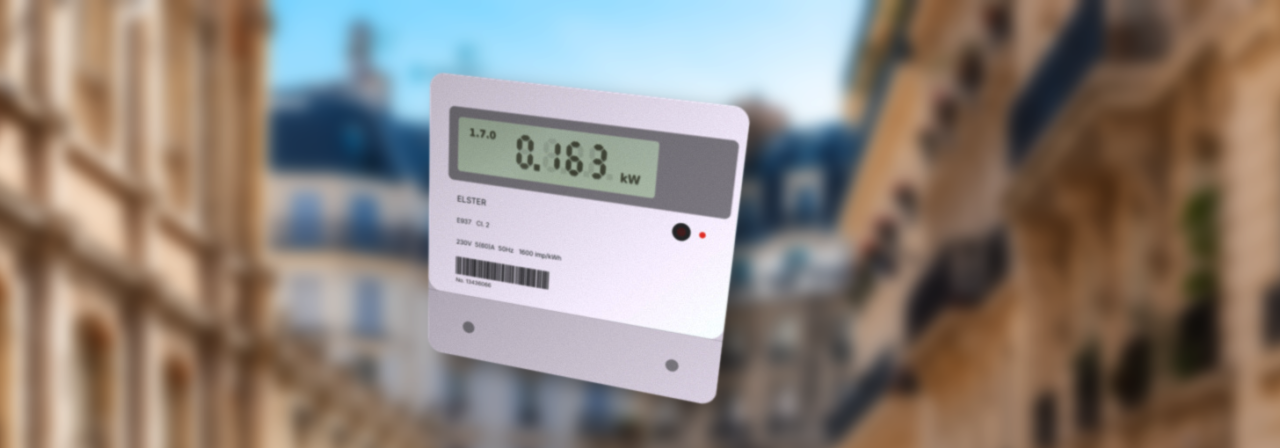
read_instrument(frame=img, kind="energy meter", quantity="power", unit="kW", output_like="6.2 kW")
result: 0.163 kW
